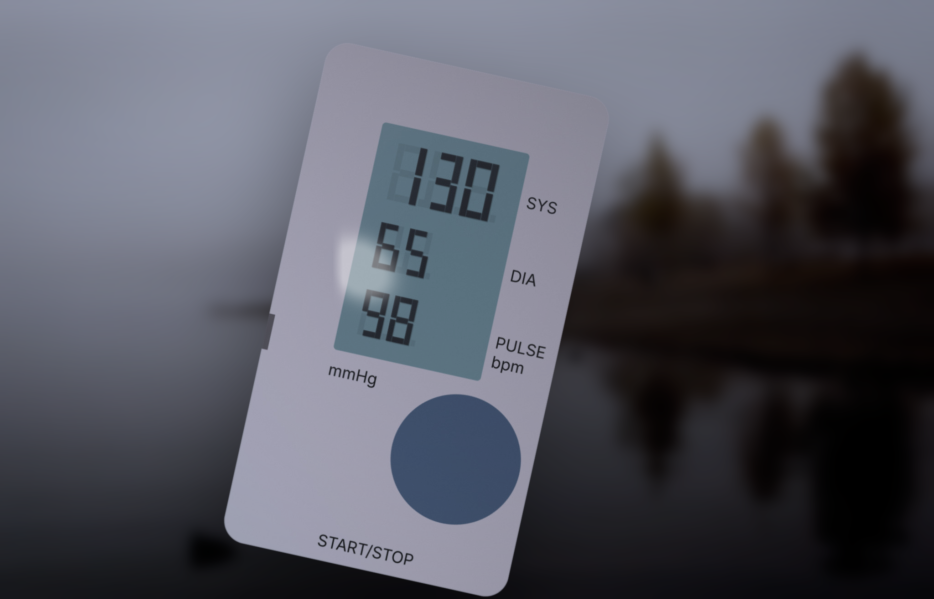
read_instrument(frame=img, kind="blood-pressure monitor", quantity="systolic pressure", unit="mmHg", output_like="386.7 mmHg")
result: 130 mmHg
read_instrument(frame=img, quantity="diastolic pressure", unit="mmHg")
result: 65 mmHg
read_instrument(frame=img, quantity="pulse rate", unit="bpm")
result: 98 bpm
